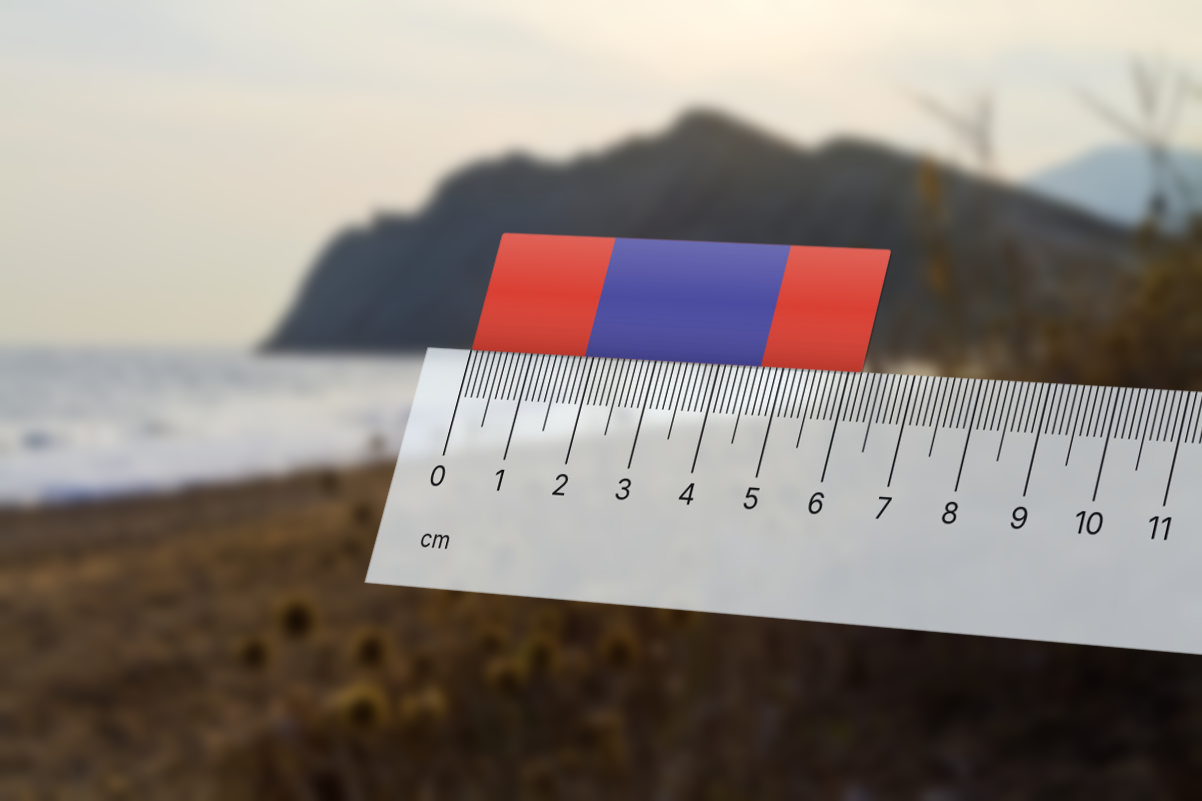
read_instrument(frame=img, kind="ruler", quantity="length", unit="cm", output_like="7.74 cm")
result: 6.2 cm
